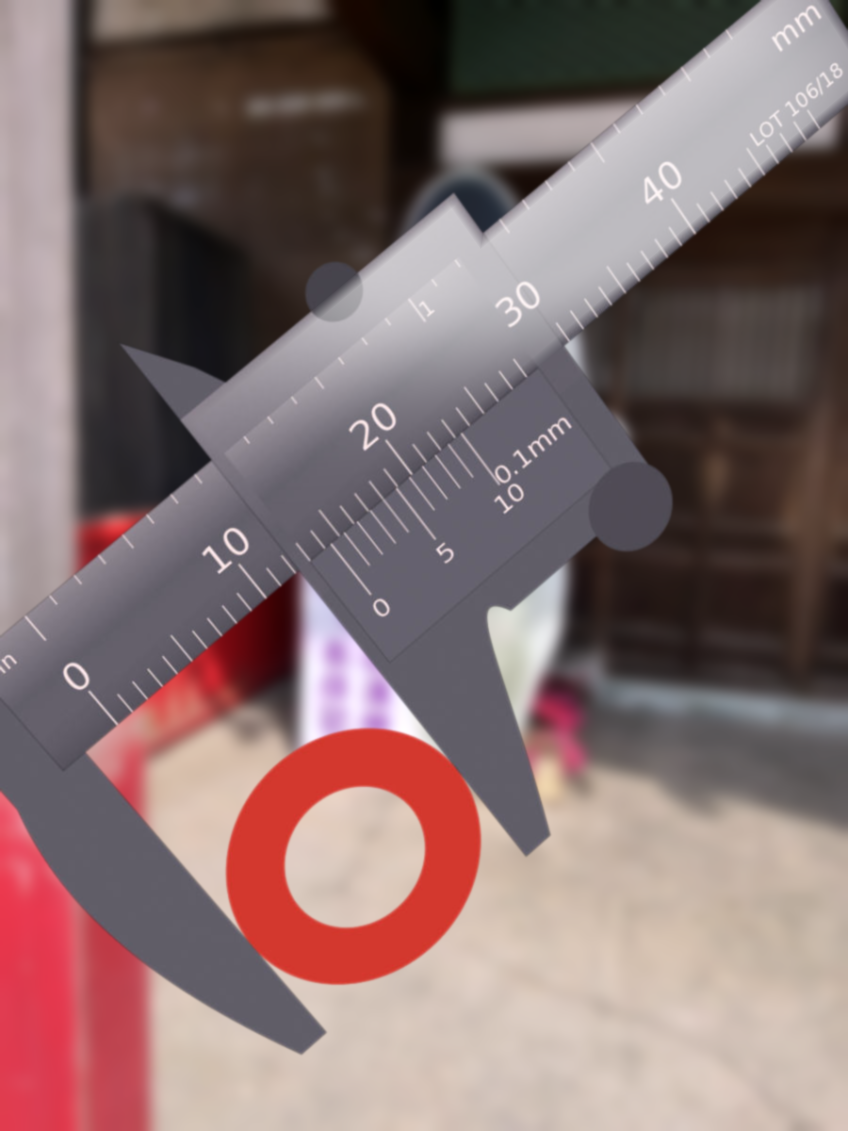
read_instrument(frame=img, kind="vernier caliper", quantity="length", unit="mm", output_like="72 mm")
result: 14.4 mm
